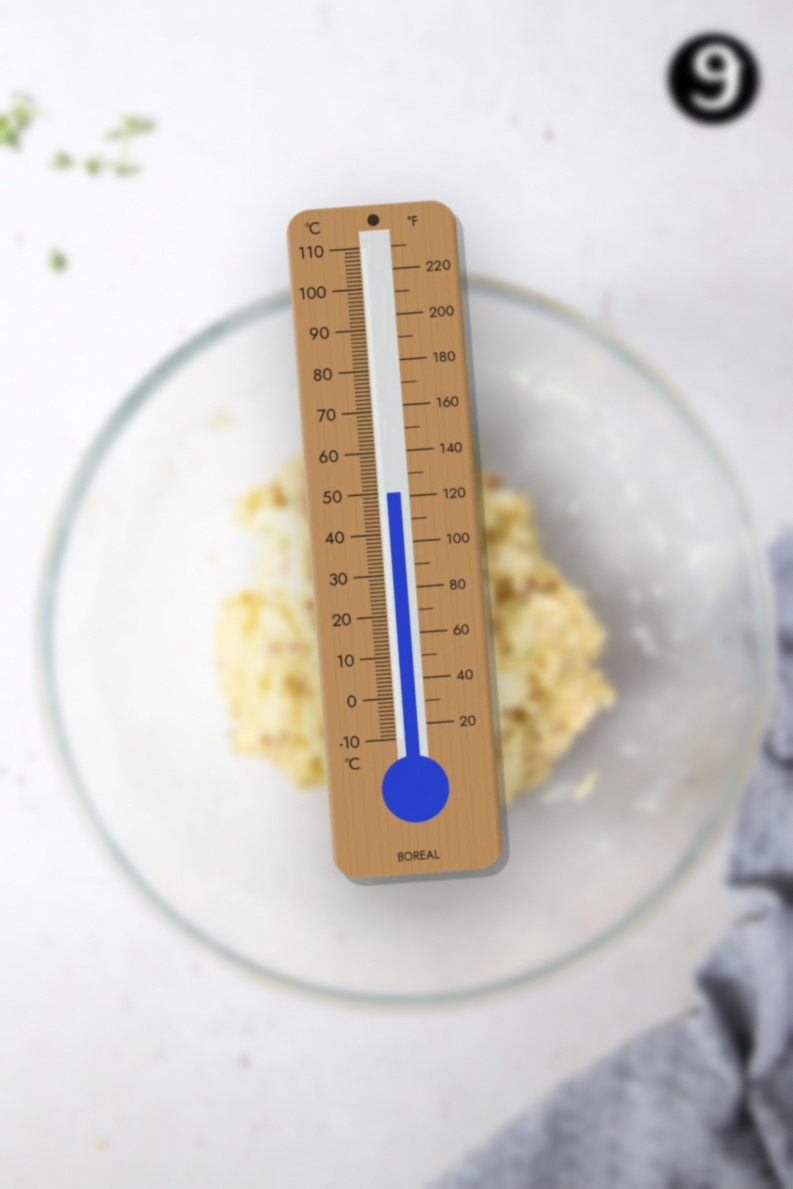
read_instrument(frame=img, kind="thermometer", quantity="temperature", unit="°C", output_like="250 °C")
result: 50 °C
